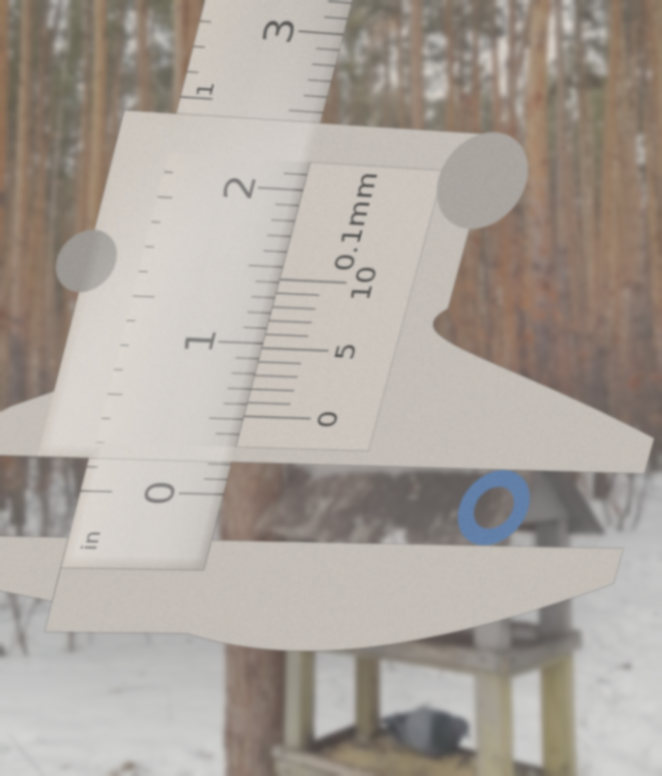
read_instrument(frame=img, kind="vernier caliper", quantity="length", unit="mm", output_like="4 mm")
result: 5.2 mm
